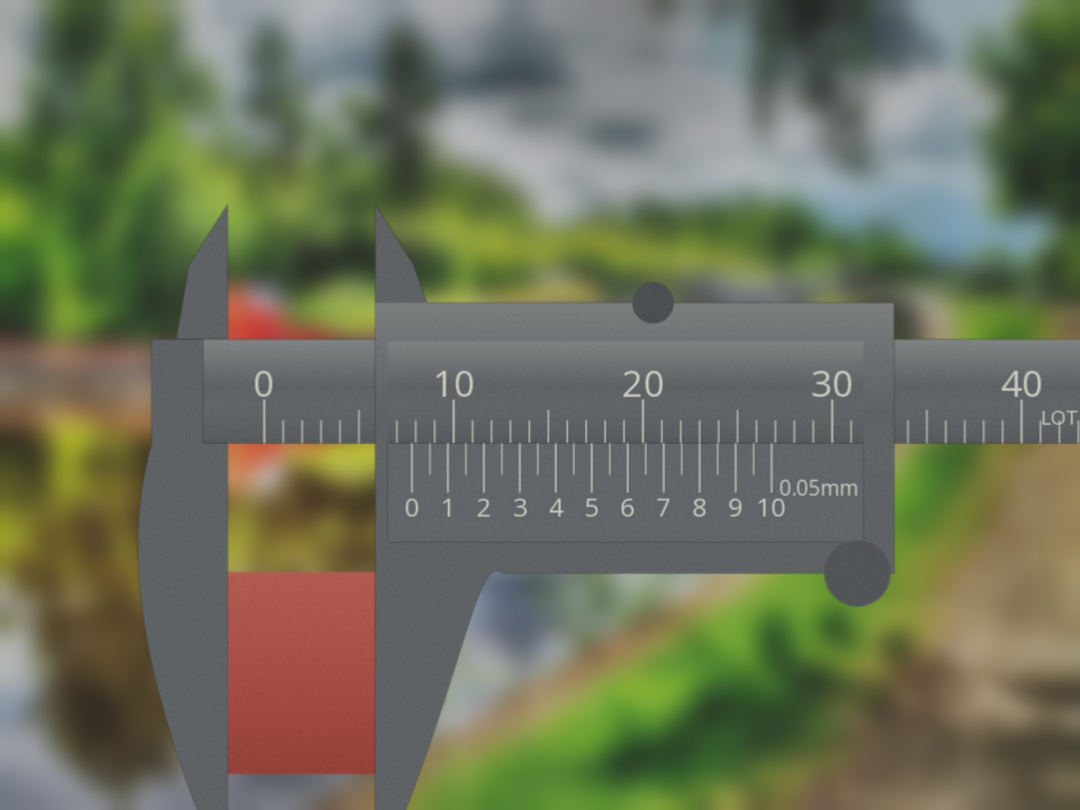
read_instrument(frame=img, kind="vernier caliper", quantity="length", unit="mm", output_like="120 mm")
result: 7.8 mm
